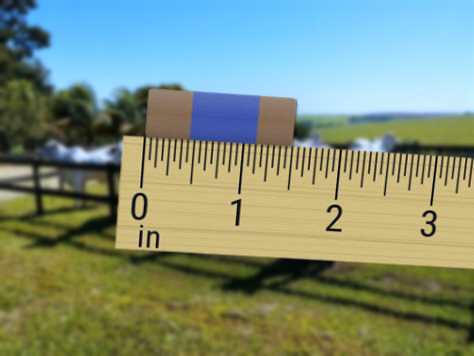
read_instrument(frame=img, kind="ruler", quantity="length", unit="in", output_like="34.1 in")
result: 1.5 in
